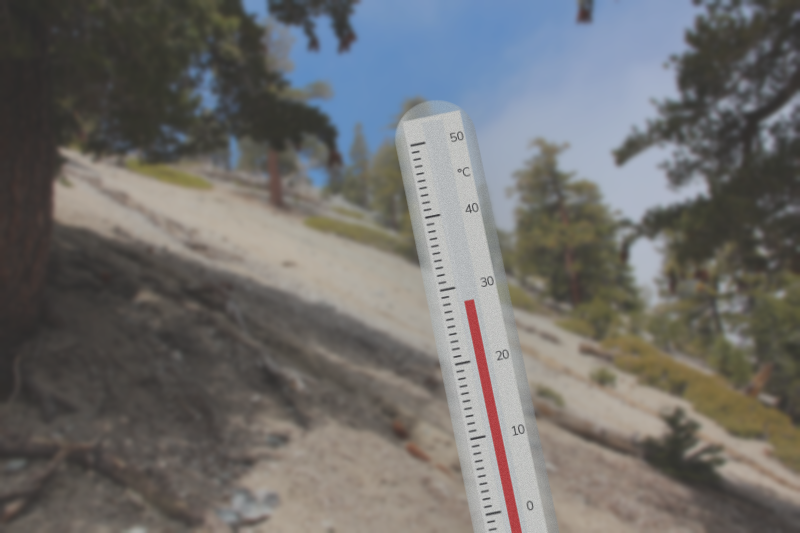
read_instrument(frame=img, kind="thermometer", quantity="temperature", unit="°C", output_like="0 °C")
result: 28 °C
